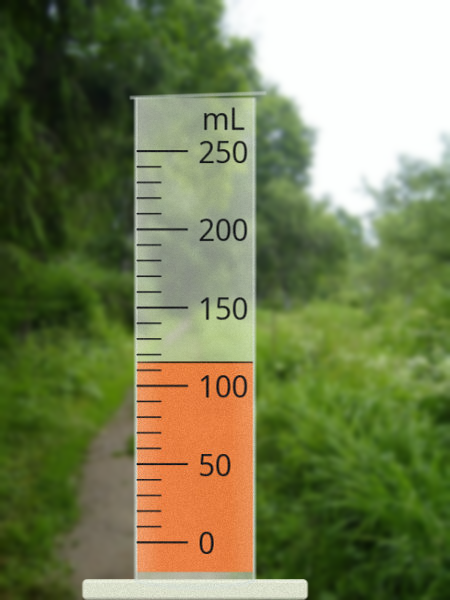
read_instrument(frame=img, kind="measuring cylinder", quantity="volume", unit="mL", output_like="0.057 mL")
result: 115 mL
